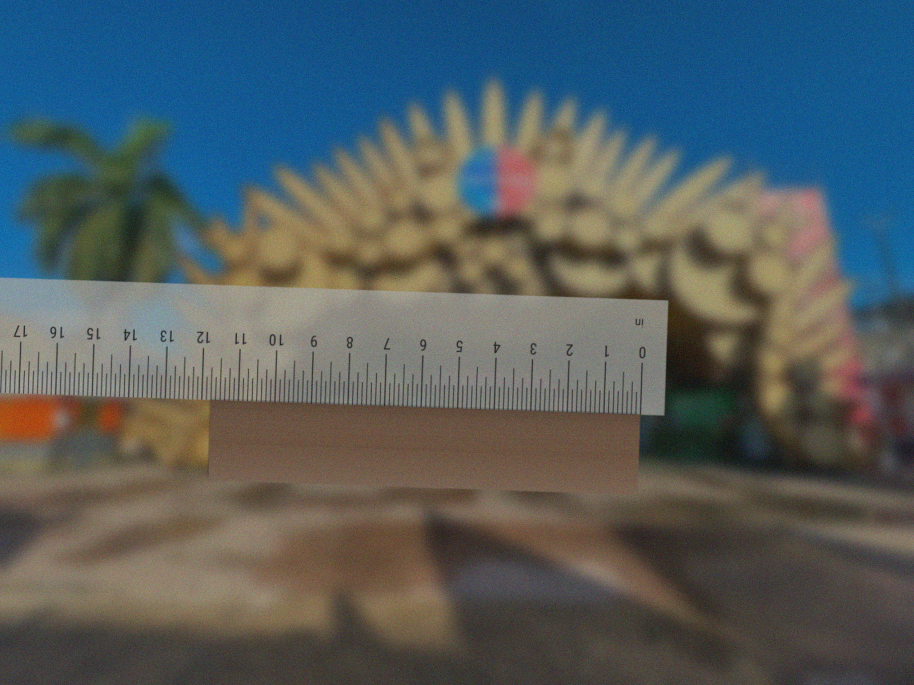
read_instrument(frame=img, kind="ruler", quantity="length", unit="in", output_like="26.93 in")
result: 11.75 in
